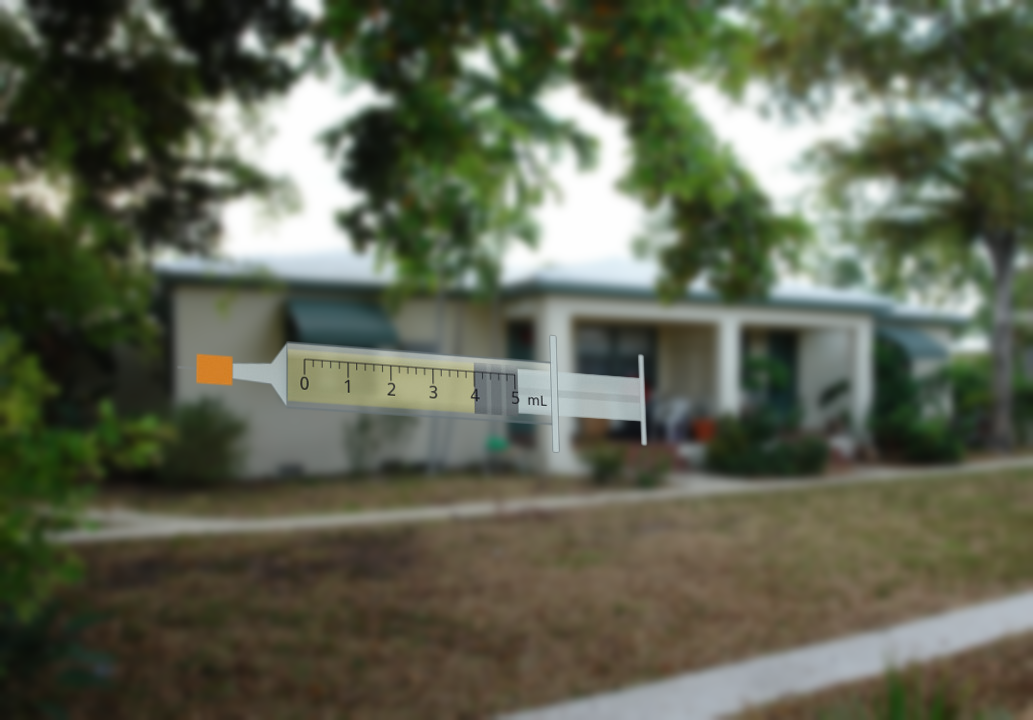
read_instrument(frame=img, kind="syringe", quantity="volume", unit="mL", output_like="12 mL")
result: 4 mL
